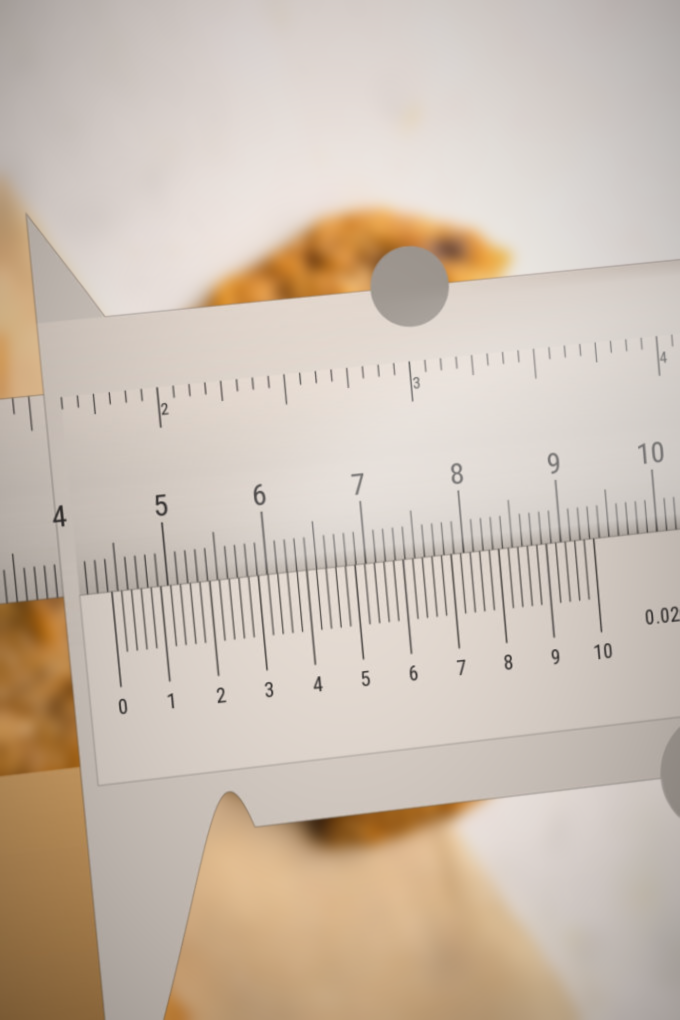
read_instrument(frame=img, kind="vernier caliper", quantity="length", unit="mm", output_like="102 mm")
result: 44.4 mm
